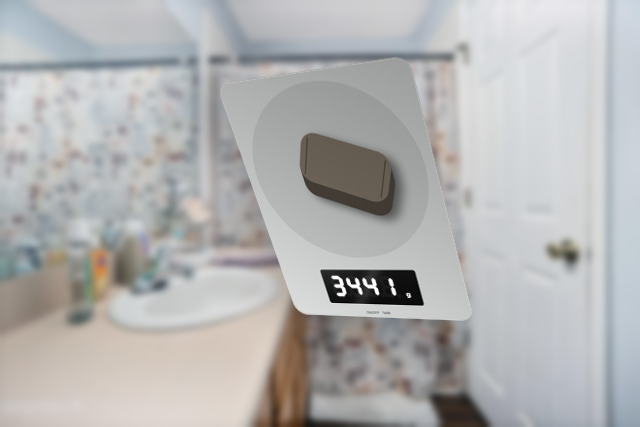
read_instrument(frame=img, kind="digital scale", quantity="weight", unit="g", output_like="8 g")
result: 3441 g
